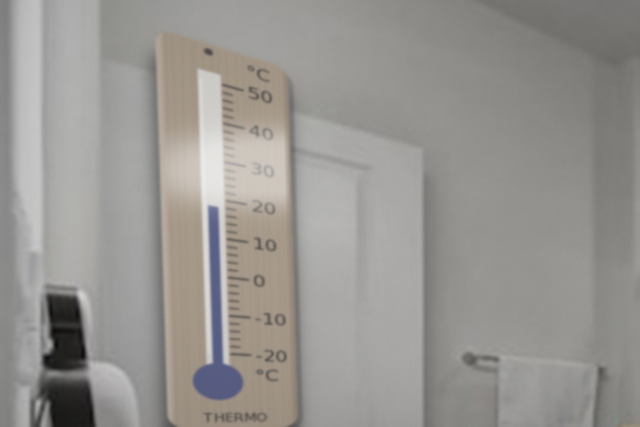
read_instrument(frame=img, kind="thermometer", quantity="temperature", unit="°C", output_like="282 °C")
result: 18 °C
